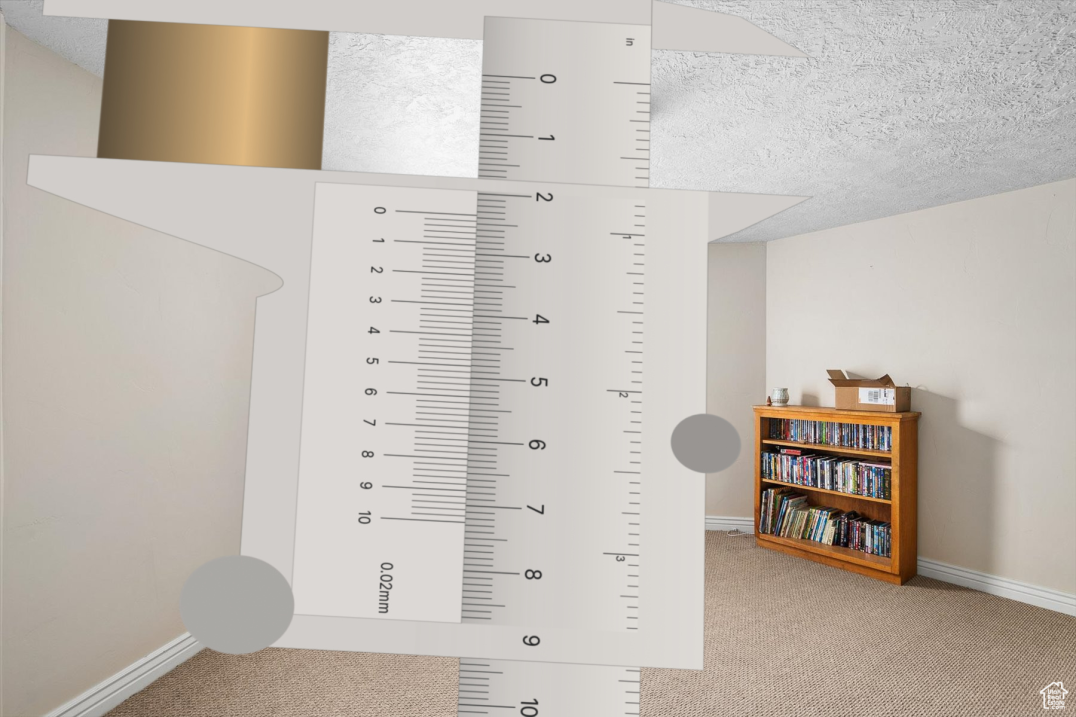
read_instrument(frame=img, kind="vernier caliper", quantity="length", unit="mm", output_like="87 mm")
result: 23.6 mm
